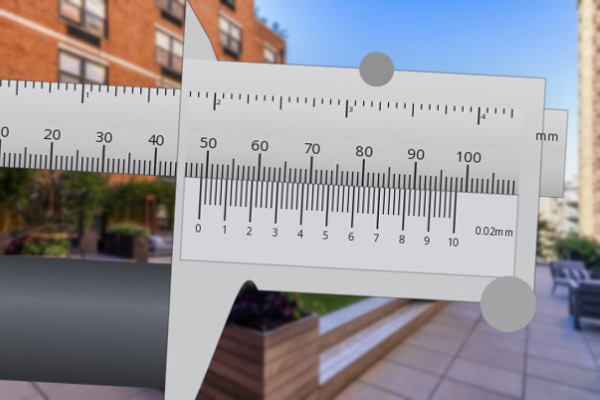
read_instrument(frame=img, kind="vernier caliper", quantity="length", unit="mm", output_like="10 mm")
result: 49.0 mm
